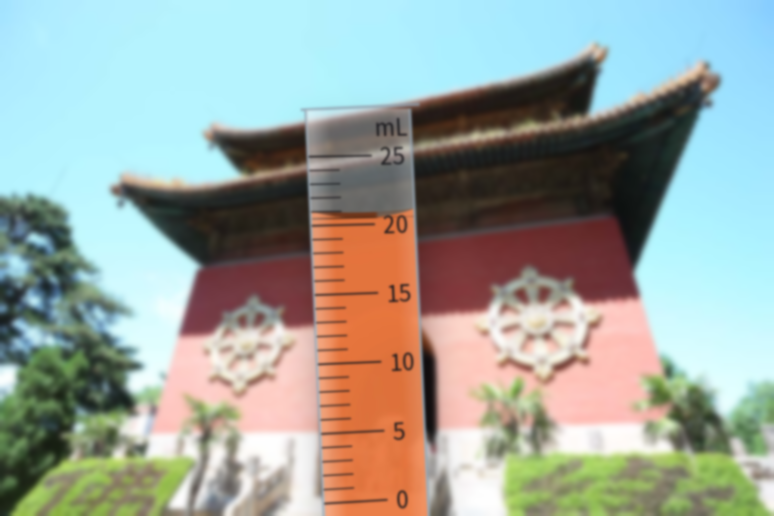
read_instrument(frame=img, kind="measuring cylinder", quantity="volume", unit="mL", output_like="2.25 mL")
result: 20.5 mL
